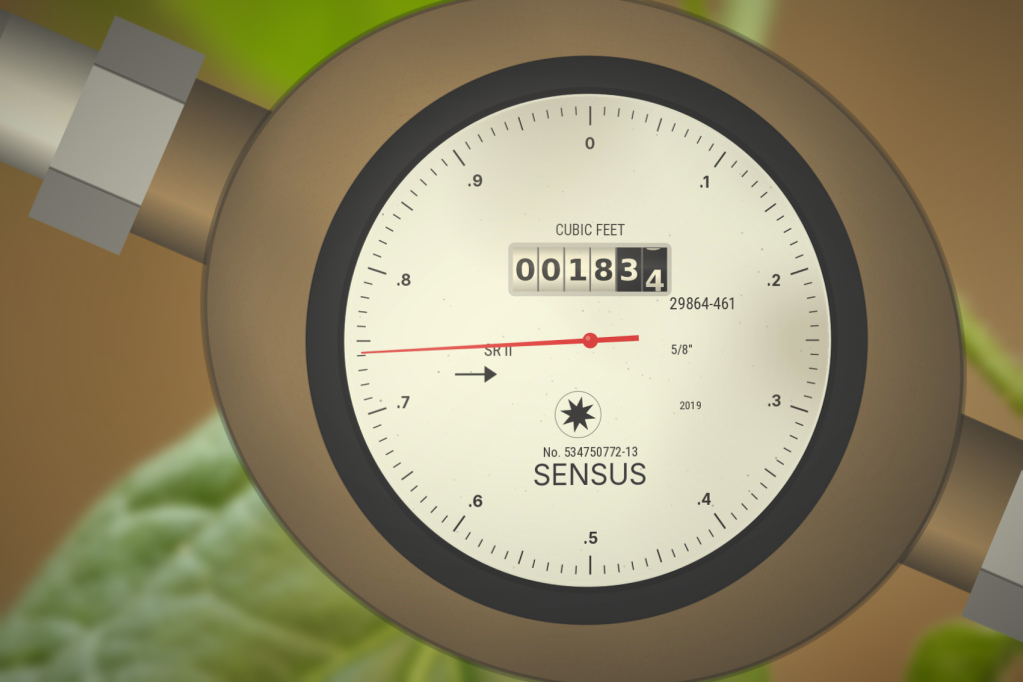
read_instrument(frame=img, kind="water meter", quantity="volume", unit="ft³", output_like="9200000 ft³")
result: 1833.74 ft³
